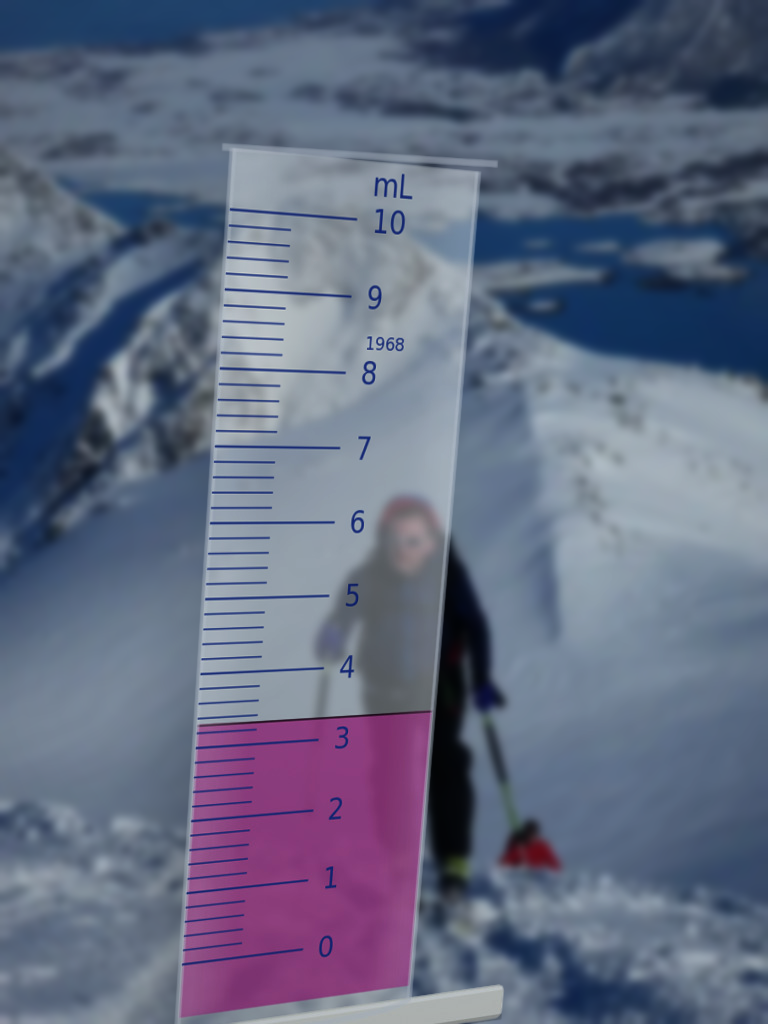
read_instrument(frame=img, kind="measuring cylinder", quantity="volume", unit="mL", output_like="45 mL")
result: 3.3 mL
